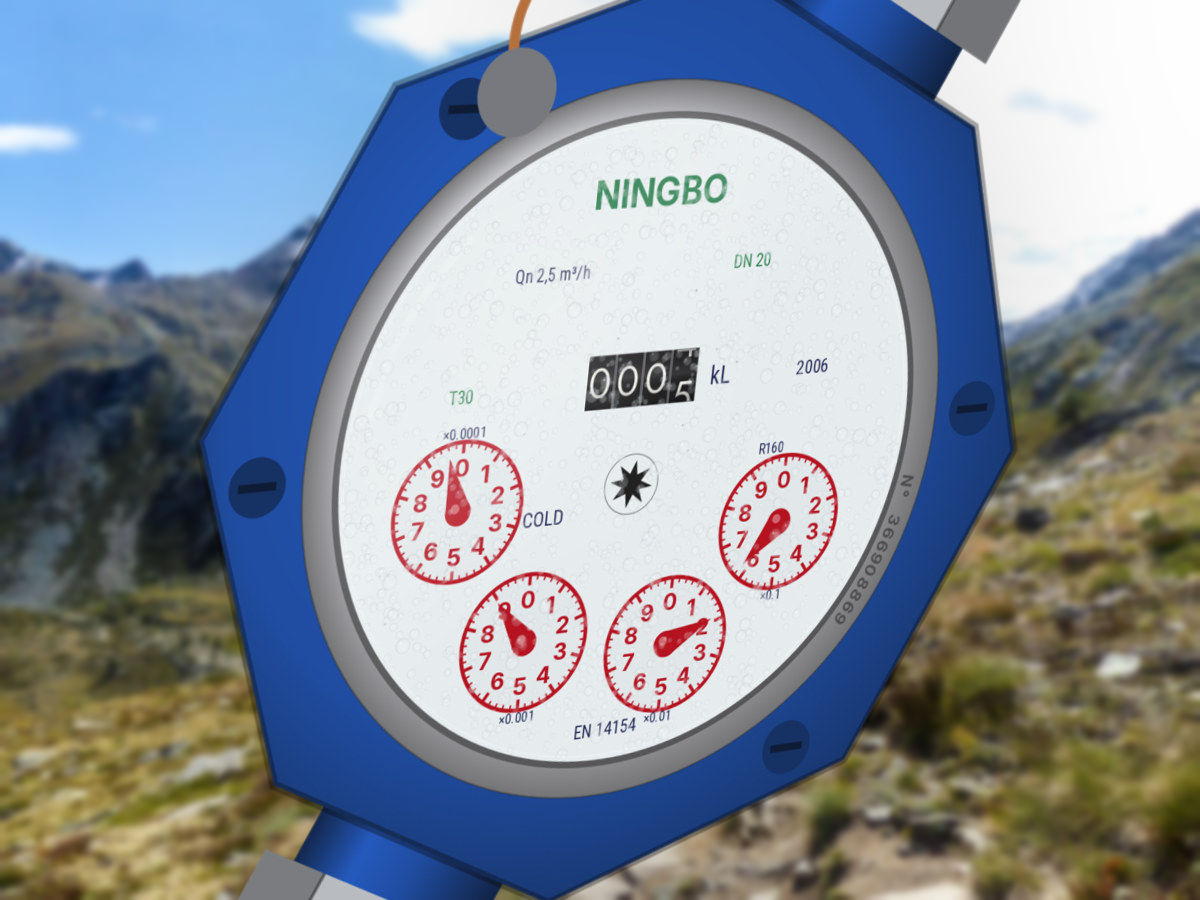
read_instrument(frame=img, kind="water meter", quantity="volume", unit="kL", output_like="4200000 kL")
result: 4.6189 kL
